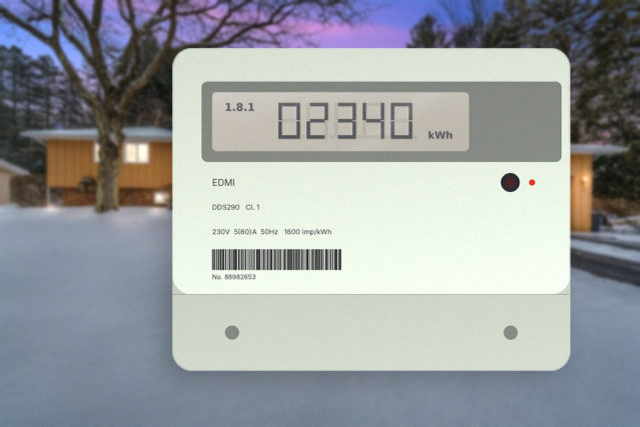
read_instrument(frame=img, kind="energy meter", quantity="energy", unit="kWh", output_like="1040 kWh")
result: 2340 kWh
